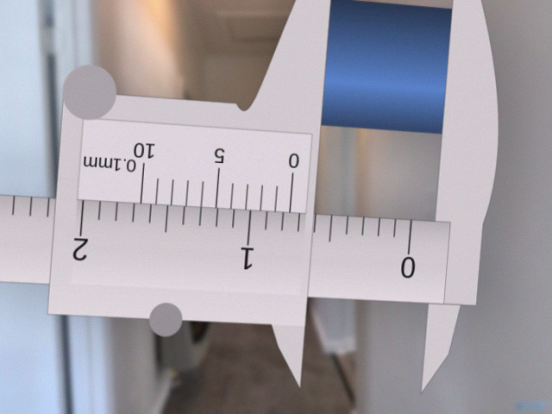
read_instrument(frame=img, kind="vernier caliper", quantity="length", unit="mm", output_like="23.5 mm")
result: 7.6 mm
